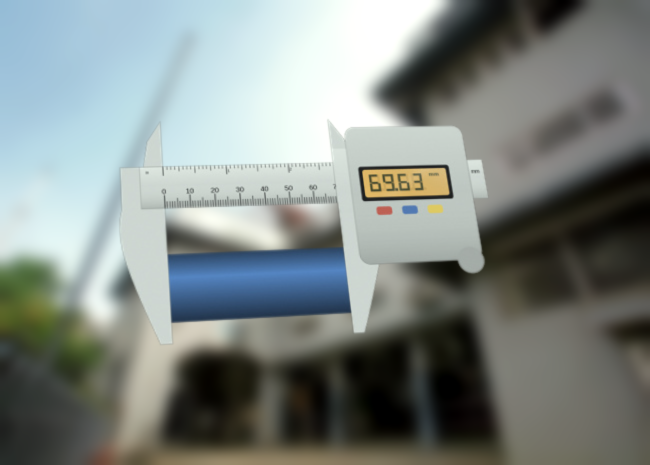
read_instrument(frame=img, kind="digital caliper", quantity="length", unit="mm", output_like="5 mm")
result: 69.63 mm
